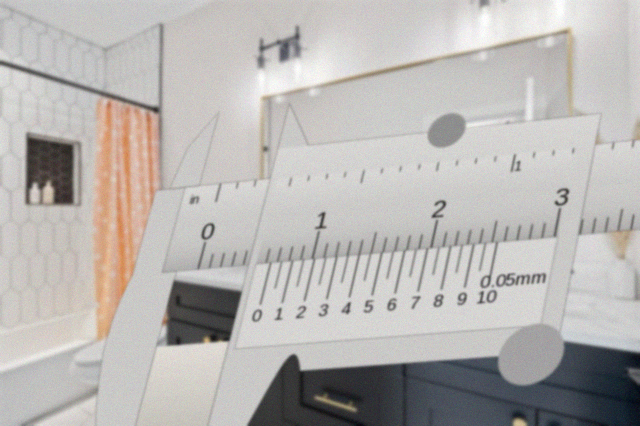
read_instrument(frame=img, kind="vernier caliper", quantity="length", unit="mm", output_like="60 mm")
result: 6.4 mm
